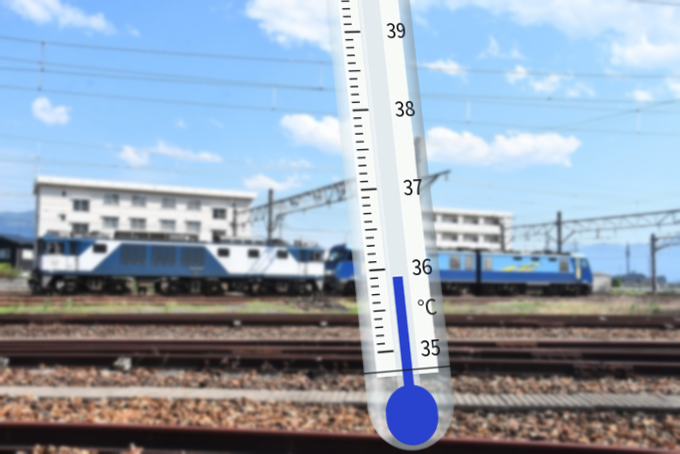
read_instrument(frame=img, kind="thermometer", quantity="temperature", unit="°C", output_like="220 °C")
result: 35.9 °C
